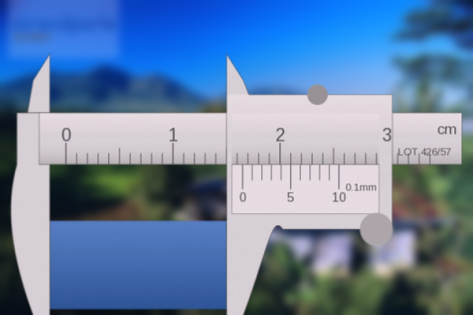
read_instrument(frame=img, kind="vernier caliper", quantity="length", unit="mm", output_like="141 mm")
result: 16.5 mm
